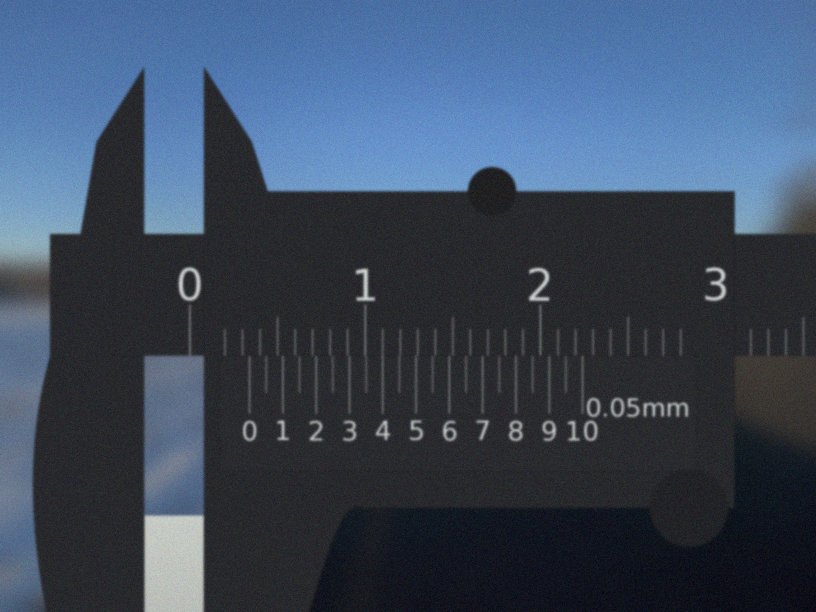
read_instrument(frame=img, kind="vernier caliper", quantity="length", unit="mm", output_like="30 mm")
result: 3.4 mm
